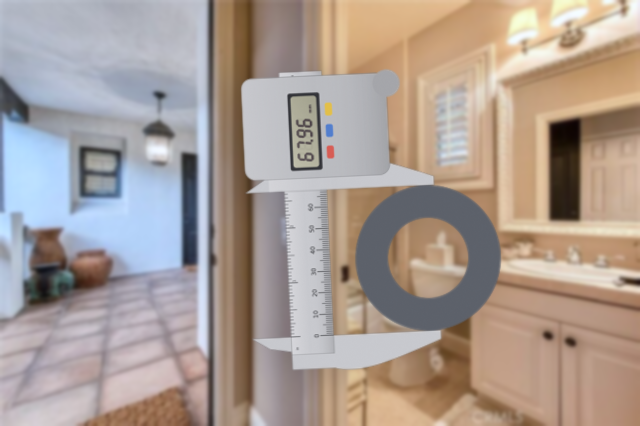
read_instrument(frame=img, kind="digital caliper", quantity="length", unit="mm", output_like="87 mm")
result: 67.96 mm
